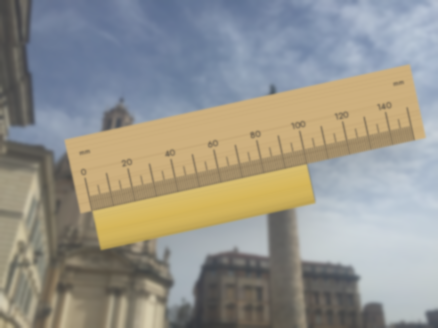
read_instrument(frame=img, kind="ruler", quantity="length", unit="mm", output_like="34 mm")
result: 100 mm
